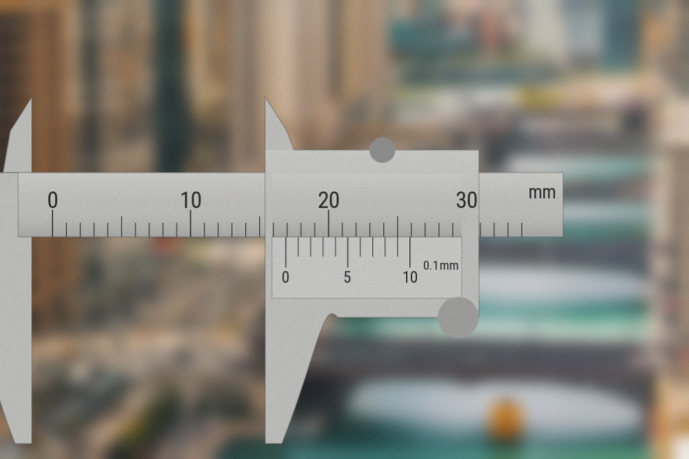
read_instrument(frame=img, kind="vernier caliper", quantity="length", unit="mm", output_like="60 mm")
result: 16.9 mm
